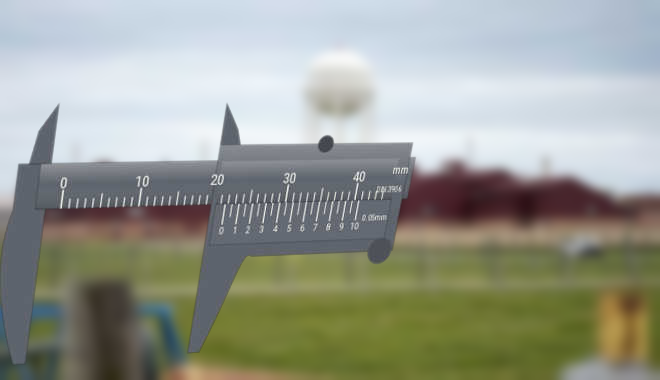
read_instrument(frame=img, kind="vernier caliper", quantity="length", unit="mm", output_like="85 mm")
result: 21.6 mm
